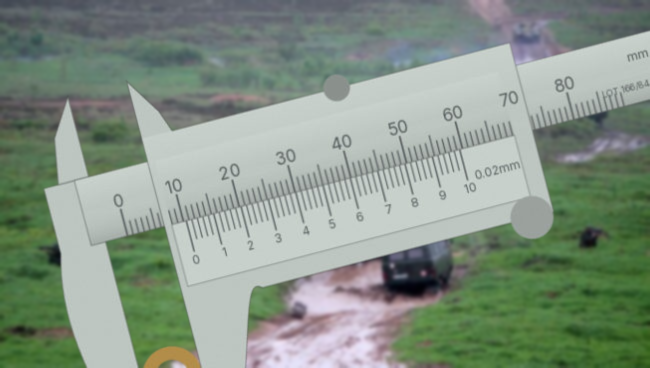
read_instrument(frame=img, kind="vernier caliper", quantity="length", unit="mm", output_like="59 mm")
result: 10.5 mm
